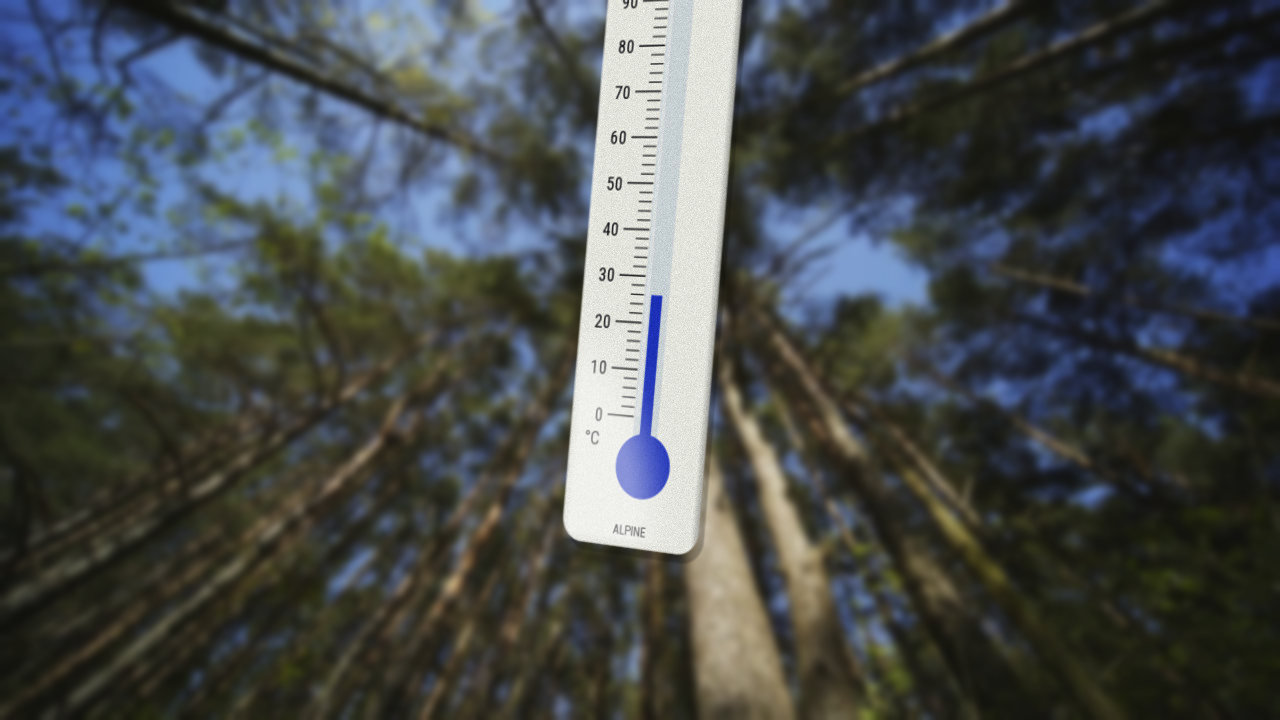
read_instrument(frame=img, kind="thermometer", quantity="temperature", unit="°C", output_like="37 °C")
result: 26 °C
